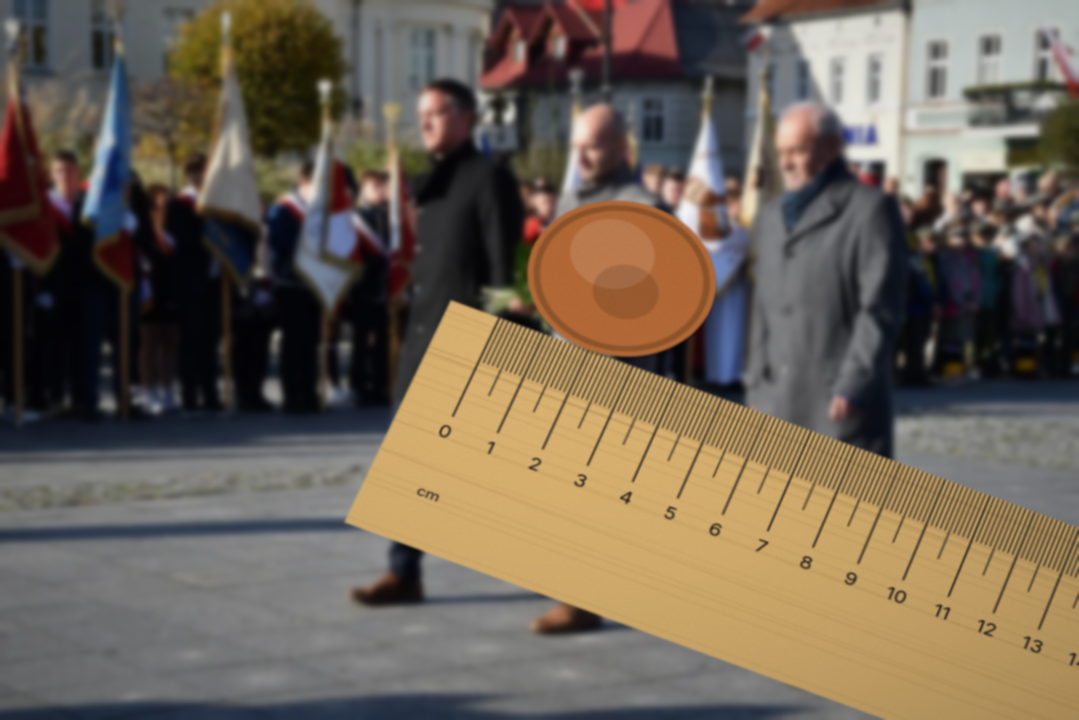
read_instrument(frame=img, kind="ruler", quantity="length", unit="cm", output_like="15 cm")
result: 4 cm
